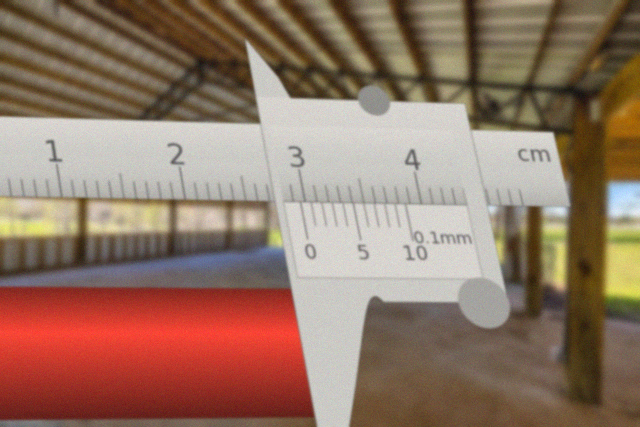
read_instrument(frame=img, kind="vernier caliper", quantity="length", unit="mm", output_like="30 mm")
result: 29.6 mm
